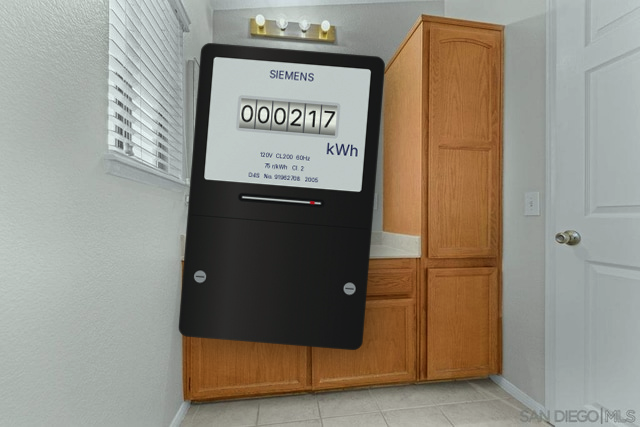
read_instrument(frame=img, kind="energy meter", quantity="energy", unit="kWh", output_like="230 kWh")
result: 217 kWh
